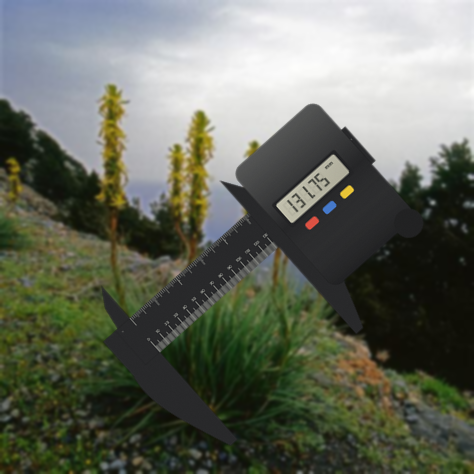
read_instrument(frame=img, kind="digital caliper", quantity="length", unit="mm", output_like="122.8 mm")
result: 131.75 mm
